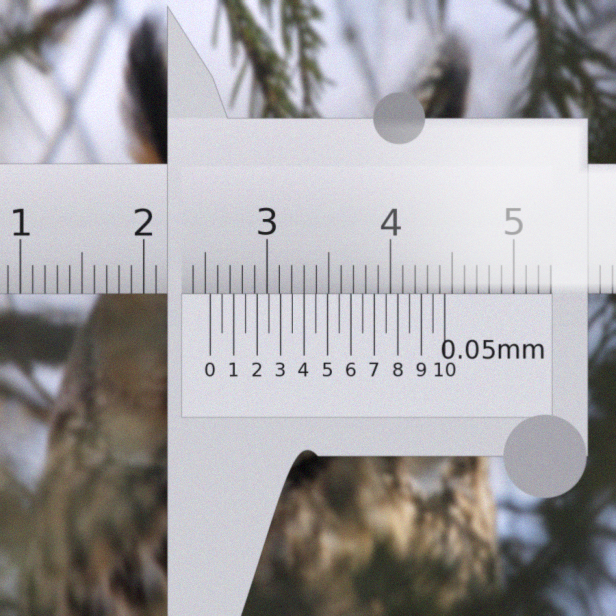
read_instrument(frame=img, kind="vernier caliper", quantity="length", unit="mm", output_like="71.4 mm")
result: 25.4 mm
